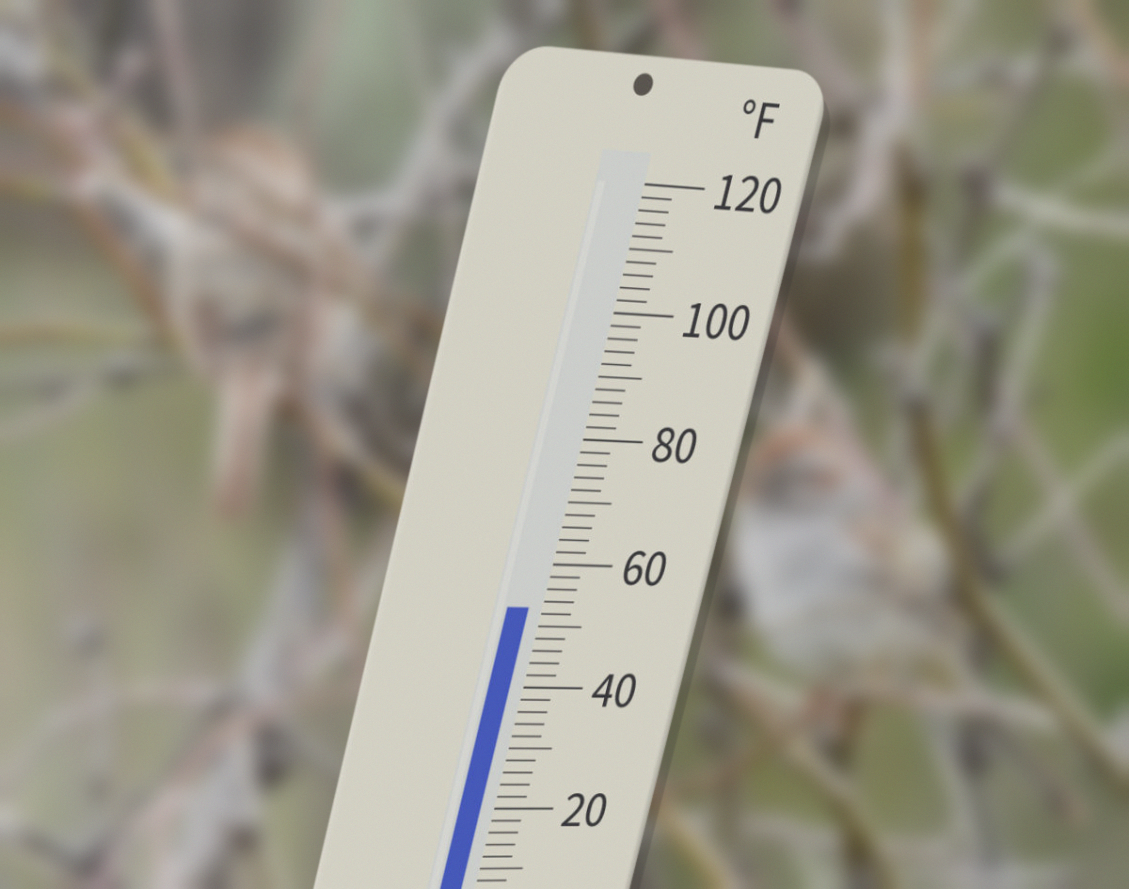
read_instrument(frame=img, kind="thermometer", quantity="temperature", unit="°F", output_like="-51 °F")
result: 53 °F
